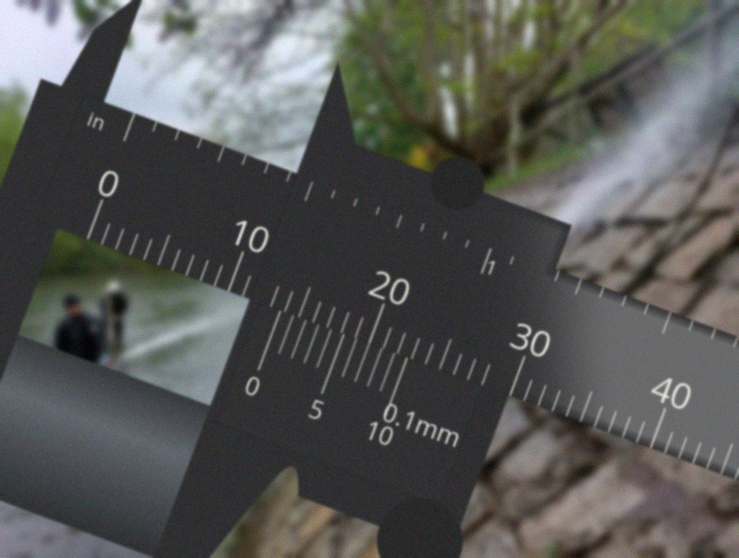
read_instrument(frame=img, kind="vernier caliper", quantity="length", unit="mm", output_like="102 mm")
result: 13.7 mm
